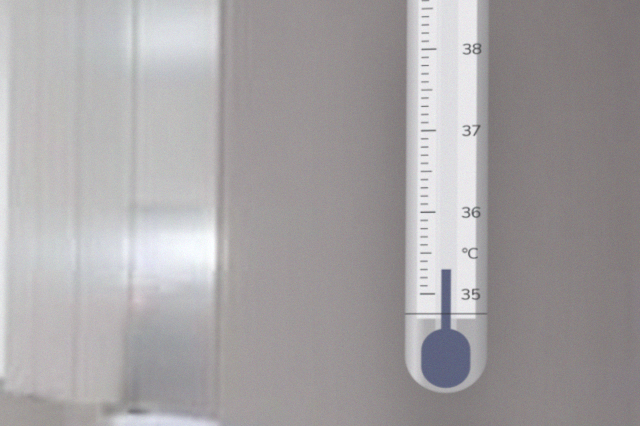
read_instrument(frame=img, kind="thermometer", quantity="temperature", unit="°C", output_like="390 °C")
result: 35.3 °C
